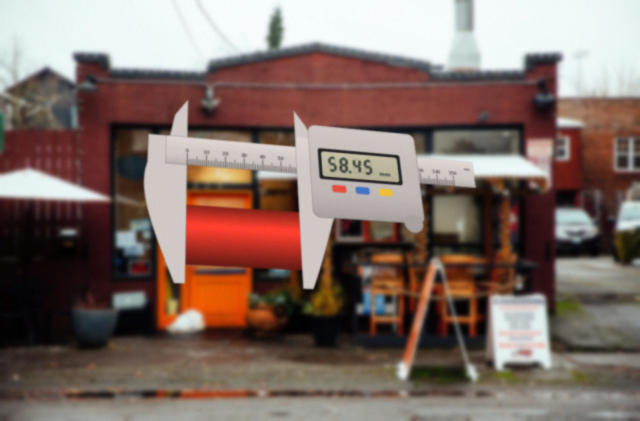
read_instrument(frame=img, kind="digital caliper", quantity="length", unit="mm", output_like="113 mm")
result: 58.45 mm
